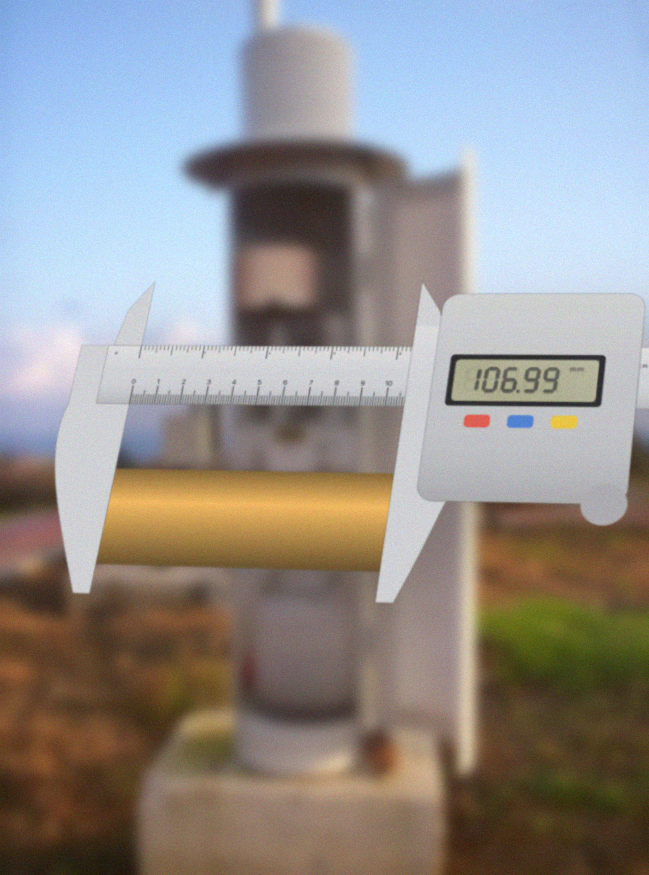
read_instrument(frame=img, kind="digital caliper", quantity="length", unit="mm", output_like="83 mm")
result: 106.99 mm
